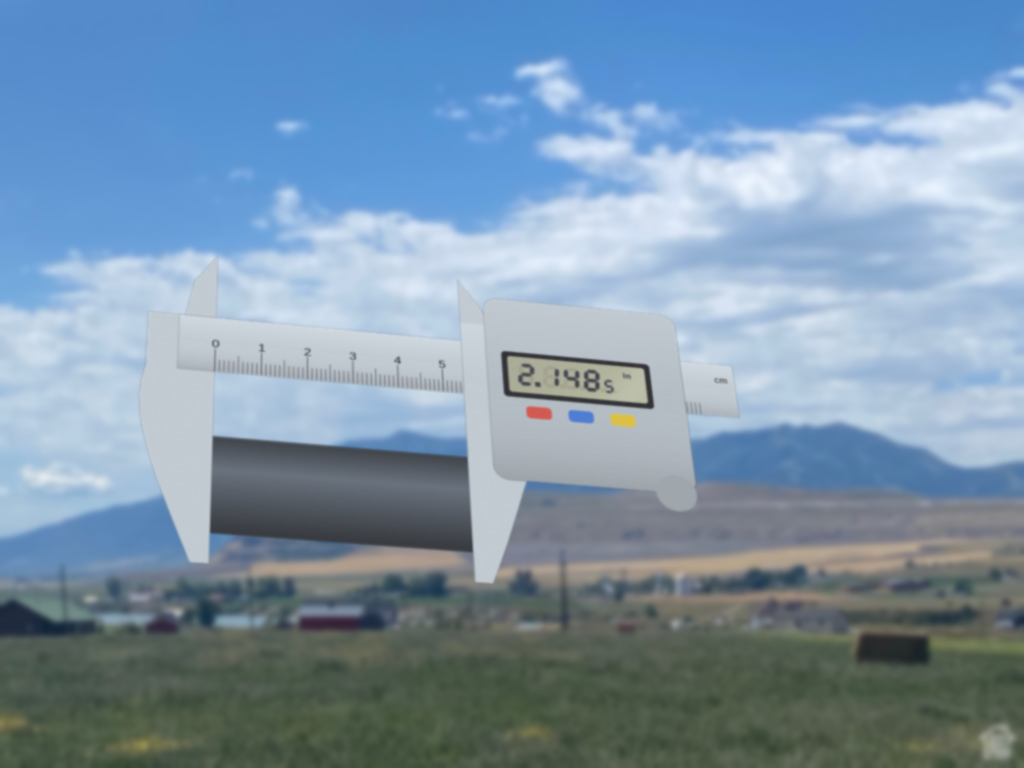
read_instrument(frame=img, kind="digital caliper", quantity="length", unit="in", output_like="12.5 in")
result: 2.1485 in
